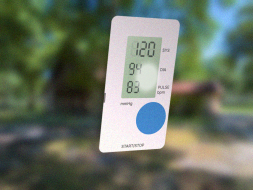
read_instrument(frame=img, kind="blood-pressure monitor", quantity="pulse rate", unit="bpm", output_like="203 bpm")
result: 83 bpm
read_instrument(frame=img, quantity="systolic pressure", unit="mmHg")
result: 120 mmHg
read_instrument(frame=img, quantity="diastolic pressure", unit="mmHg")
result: 94 mmHg
